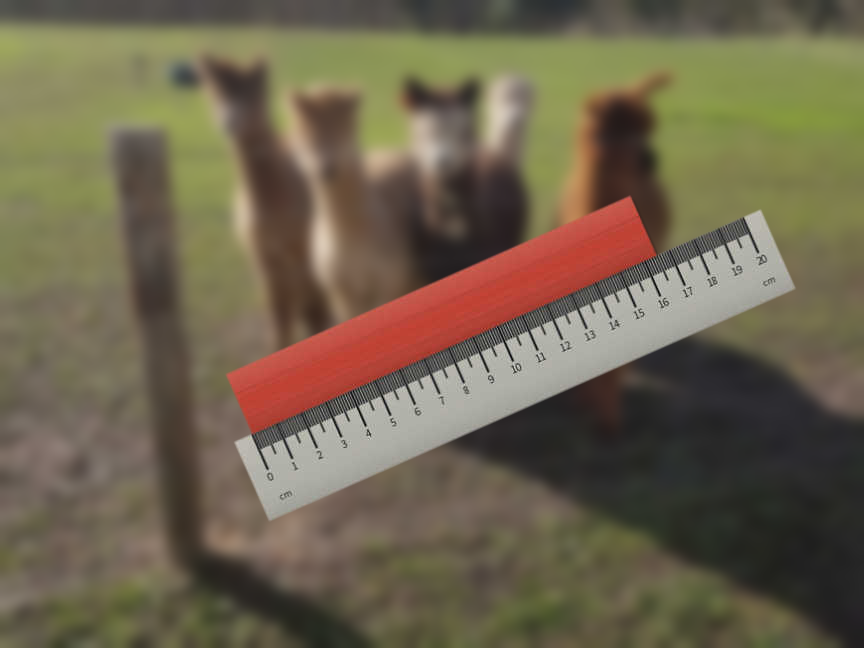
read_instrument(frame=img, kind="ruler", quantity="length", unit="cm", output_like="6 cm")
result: 16.5 cm
